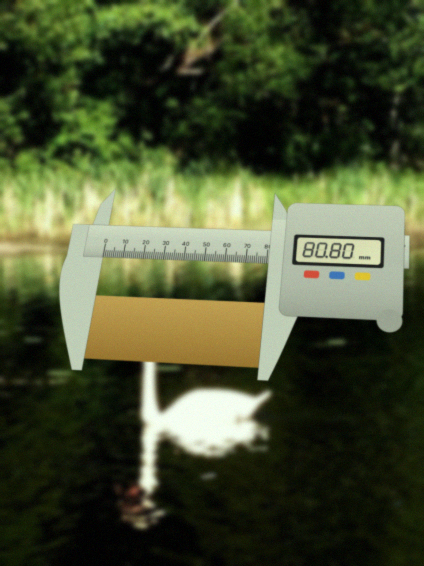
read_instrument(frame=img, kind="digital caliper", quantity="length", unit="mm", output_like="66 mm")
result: 80.80 mm
